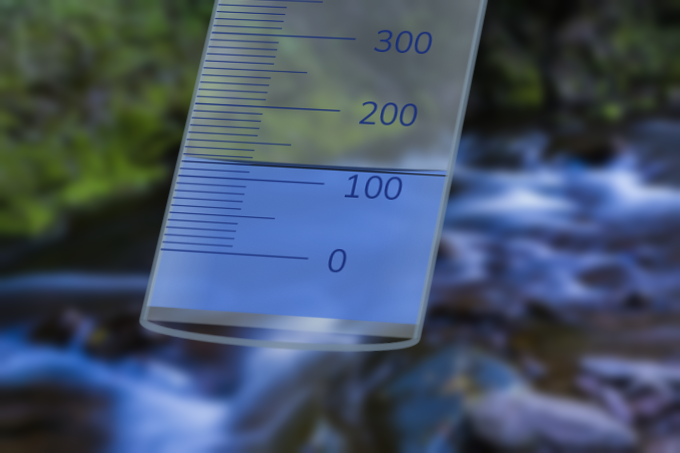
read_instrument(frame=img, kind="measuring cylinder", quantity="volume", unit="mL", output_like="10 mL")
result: 120 mL
